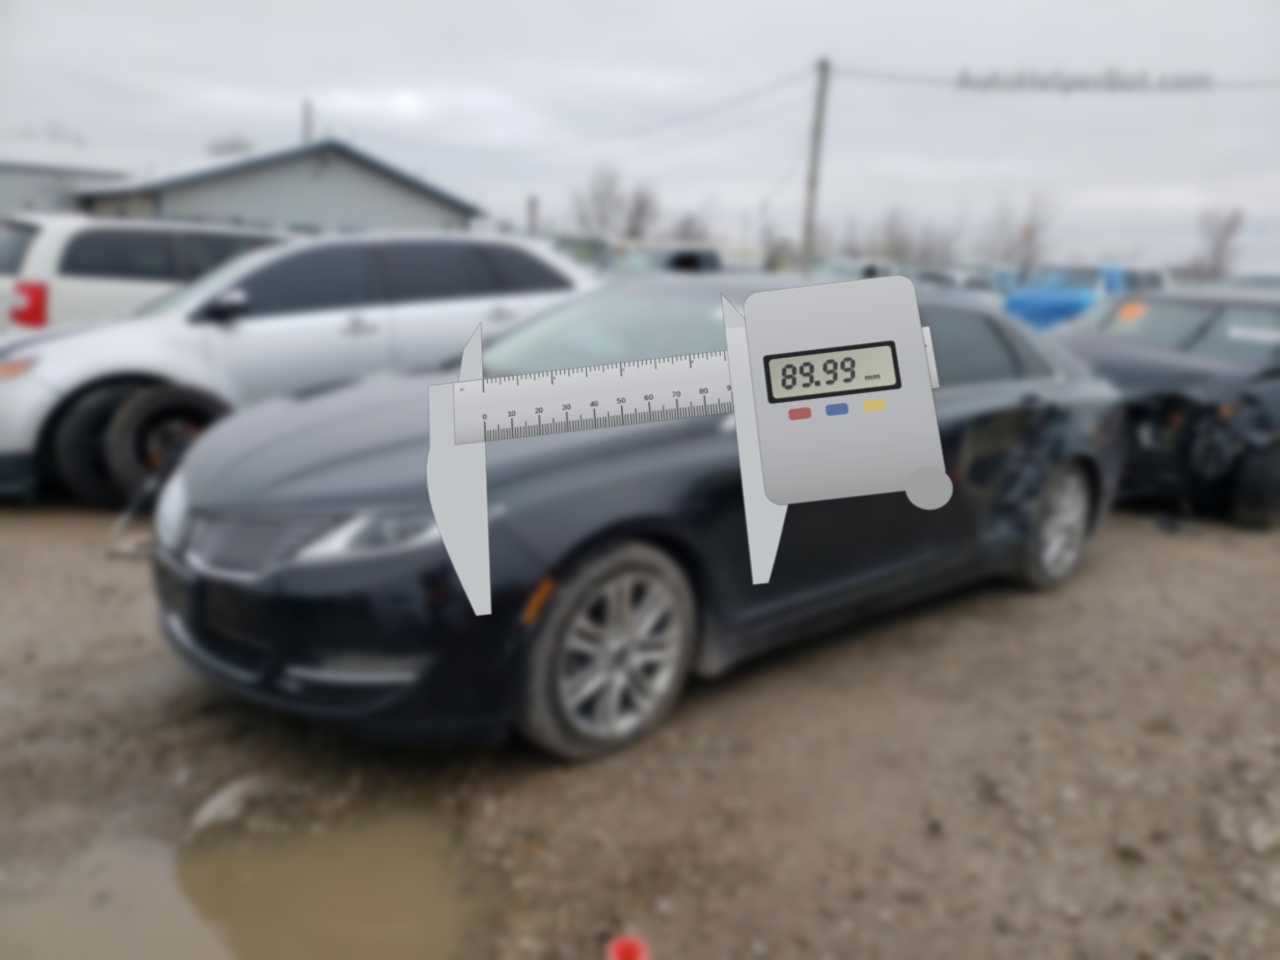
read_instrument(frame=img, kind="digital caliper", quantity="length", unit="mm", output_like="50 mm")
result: 89.99 mm
